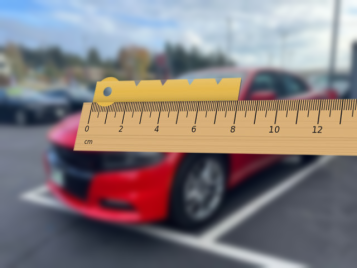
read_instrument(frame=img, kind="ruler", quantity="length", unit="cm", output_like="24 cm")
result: 8 cm
